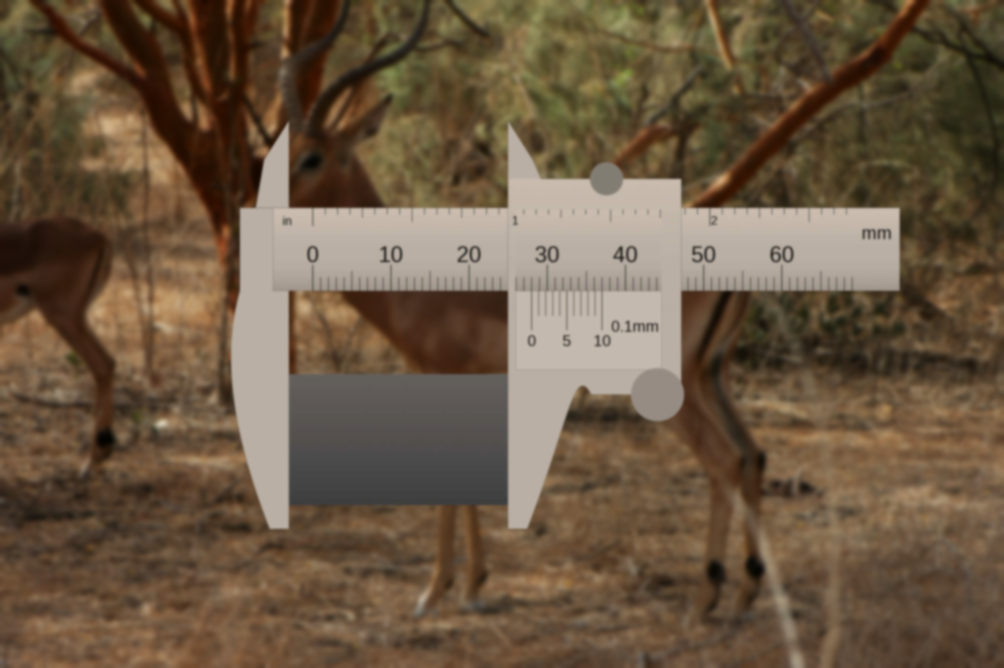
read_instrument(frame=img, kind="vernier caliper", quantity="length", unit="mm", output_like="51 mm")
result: 28.0 mm
